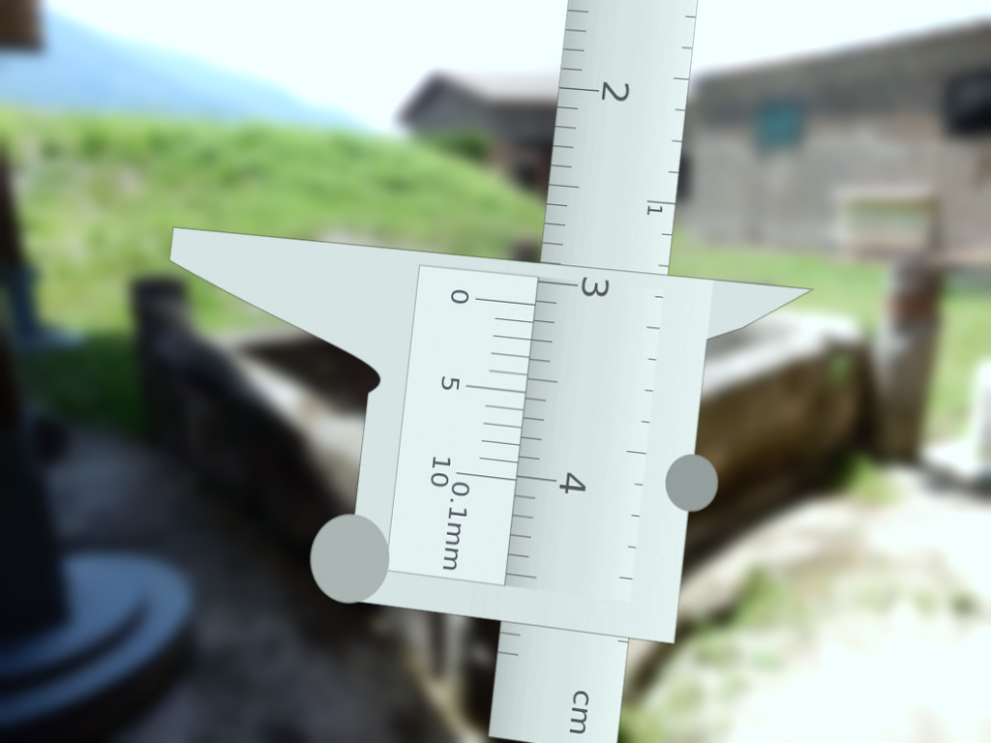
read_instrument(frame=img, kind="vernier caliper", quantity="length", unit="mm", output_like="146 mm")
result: 31.2 mm
